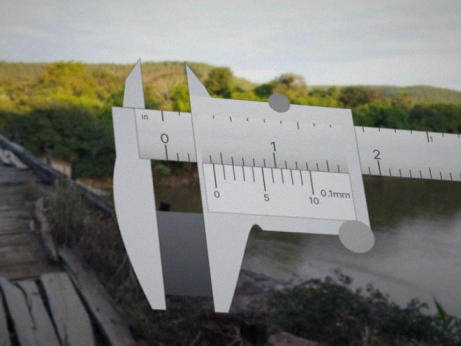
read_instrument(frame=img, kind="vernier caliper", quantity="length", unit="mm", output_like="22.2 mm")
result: 4.2 mm
